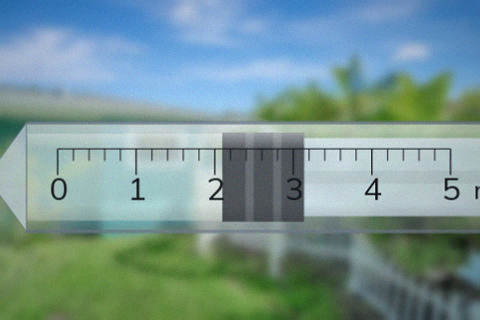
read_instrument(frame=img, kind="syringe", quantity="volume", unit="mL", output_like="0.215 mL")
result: 2.1 mL
